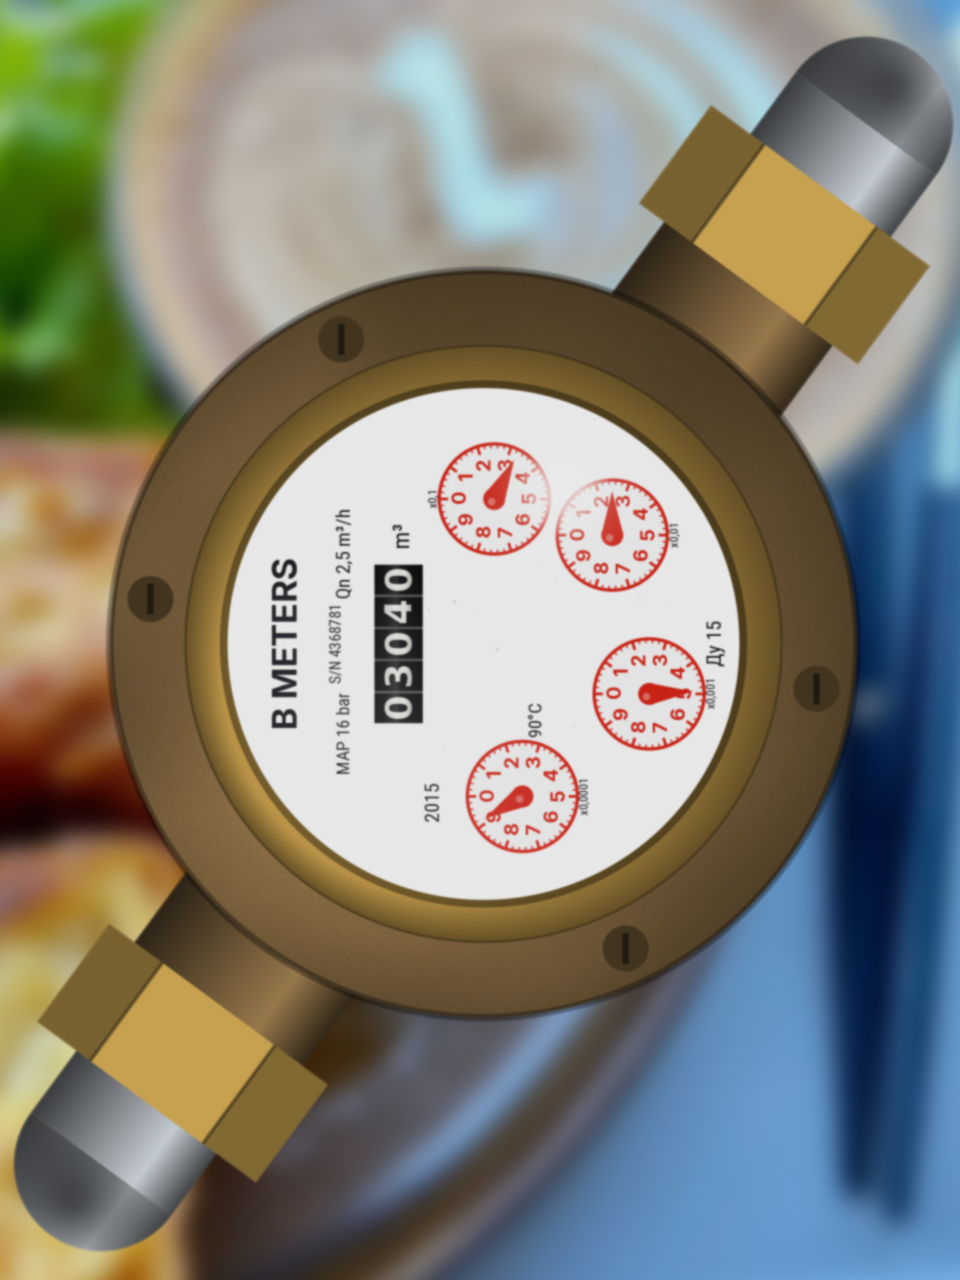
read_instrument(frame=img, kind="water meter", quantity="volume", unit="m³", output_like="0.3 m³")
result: 3040.3249 m³
